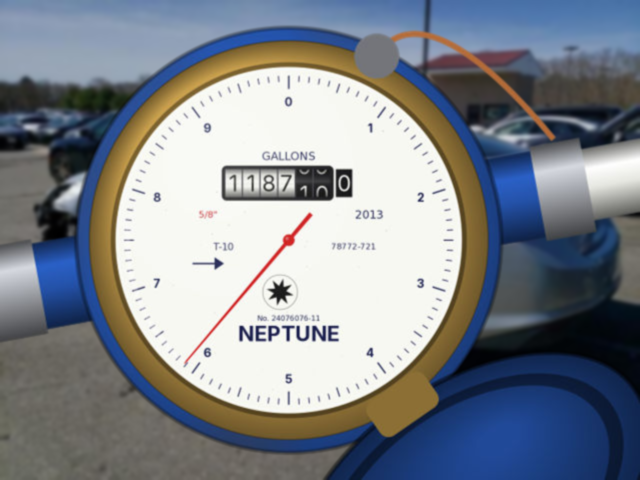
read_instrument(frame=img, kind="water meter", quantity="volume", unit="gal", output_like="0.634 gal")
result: 1187096.1 gal
